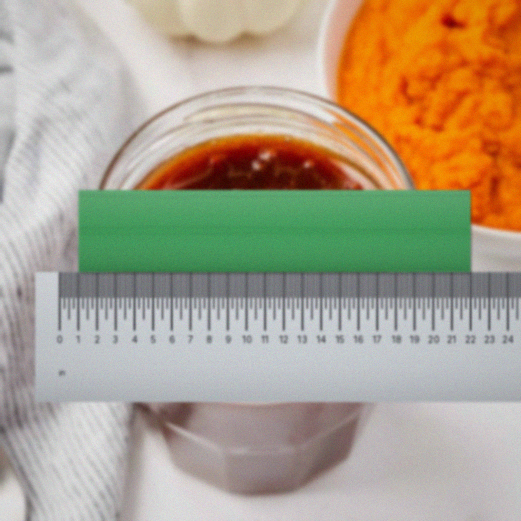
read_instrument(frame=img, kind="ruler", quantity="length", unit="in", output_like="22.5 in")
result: 21 in
